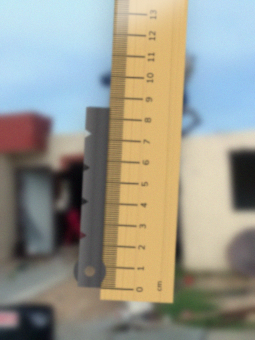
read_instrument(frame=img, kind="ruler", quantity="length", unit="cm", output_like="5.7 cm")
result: 8.5 cm
